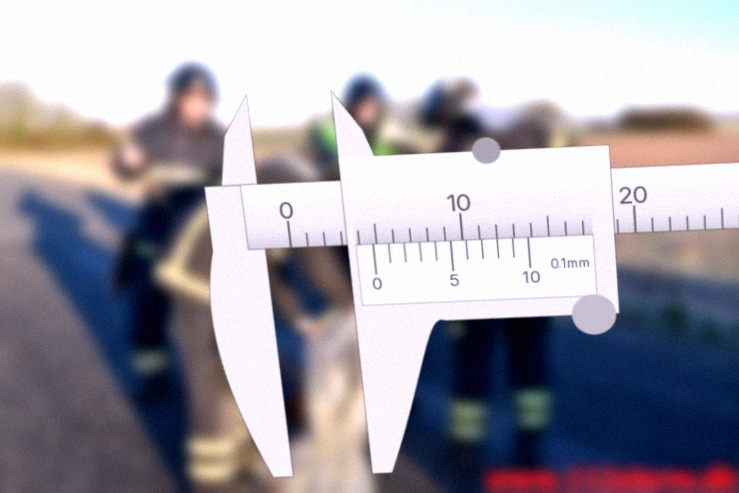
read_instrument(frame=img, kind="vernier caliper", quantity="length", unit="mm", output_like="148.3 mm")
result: 4.8 mm
